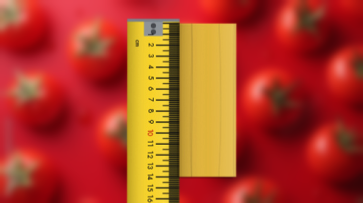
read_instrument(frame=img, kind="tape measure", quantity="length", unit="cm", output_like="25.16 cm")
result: 14 cm
